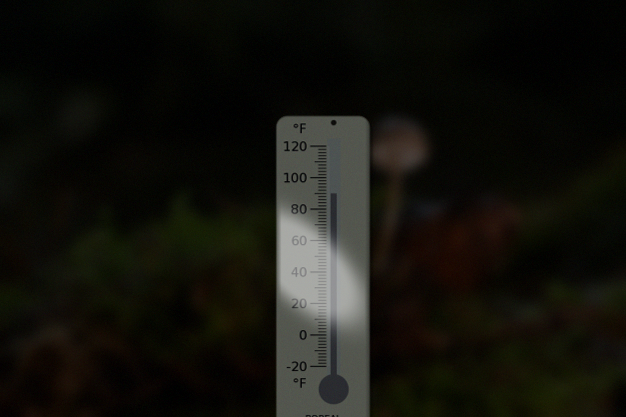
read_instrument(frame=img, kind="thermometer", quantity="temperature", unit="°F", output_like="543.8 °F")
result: 90 °F
